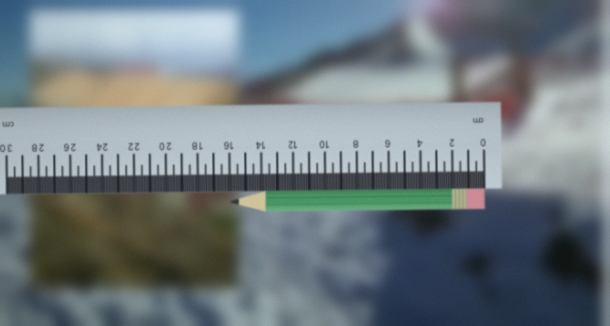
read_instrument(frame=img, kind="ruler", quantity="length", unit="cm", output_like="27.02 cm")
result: 16 cm
